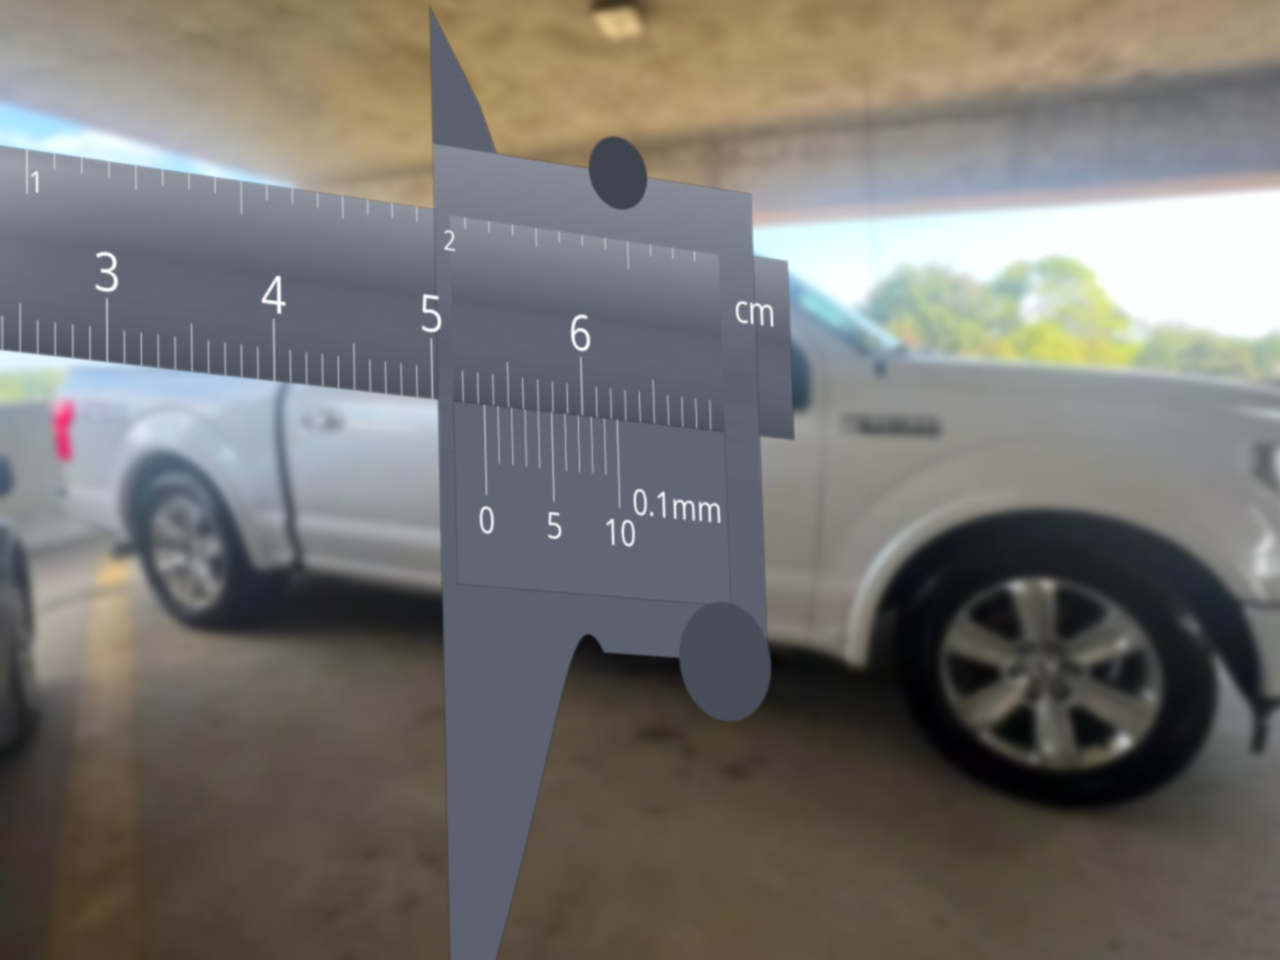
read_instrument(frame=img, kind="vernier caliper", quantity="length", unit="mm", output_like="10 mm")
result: 53.4 mm
